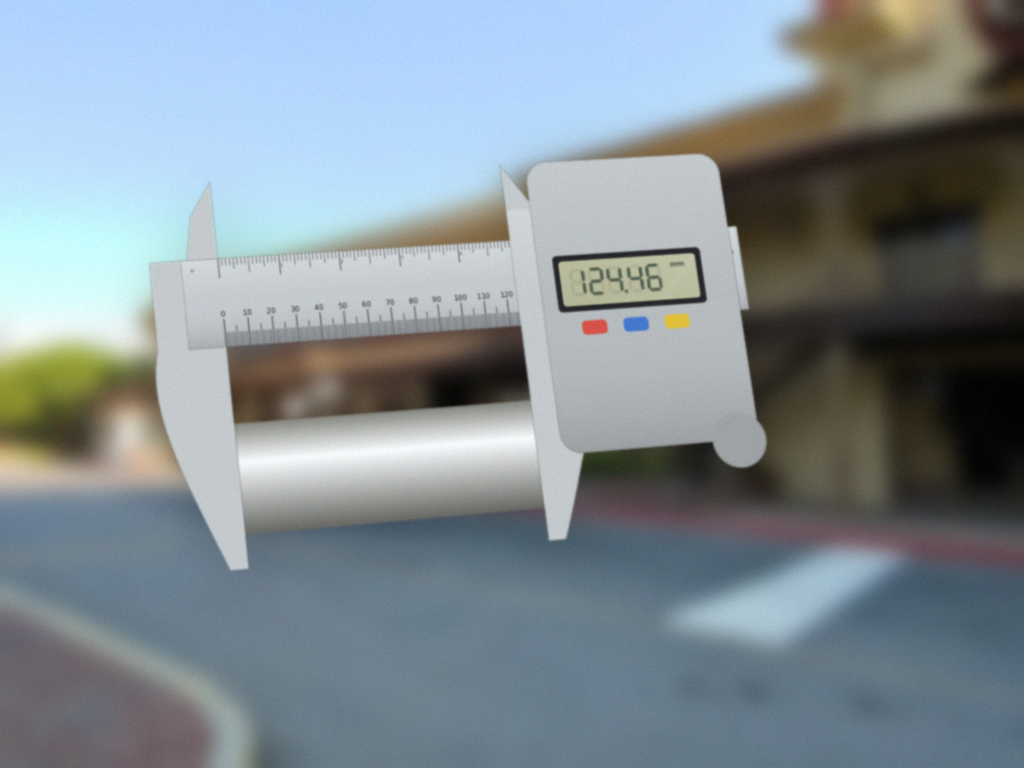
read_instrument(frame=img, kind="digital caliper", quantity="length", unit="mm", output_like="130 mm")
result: 124.46 mm
